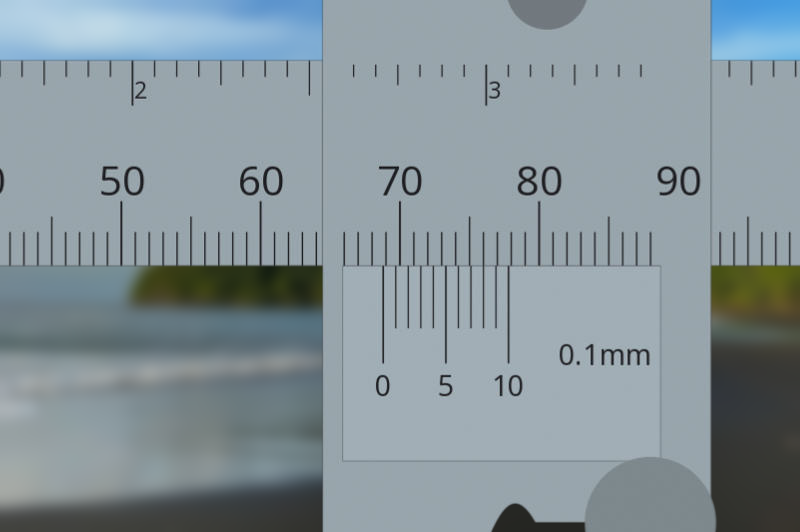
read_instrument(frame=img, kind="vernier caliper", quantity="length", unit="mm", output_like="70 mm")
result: 68.8 mm
